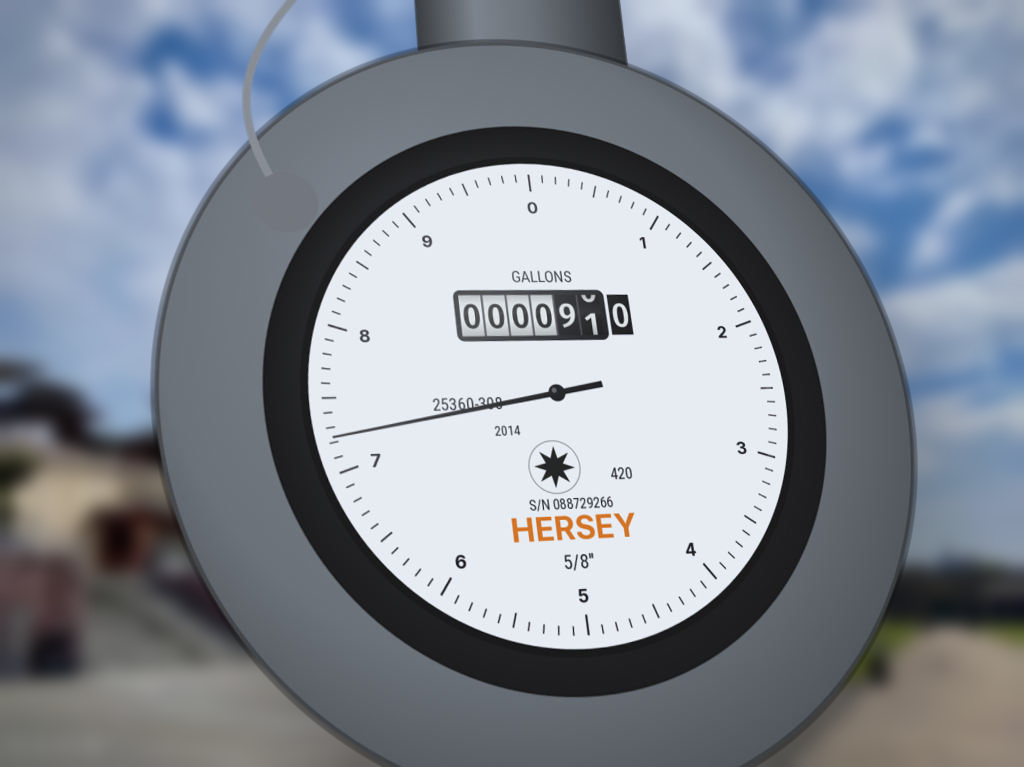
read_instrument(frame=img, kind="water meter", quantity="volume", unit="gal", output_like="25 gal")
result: 907.2 gal
